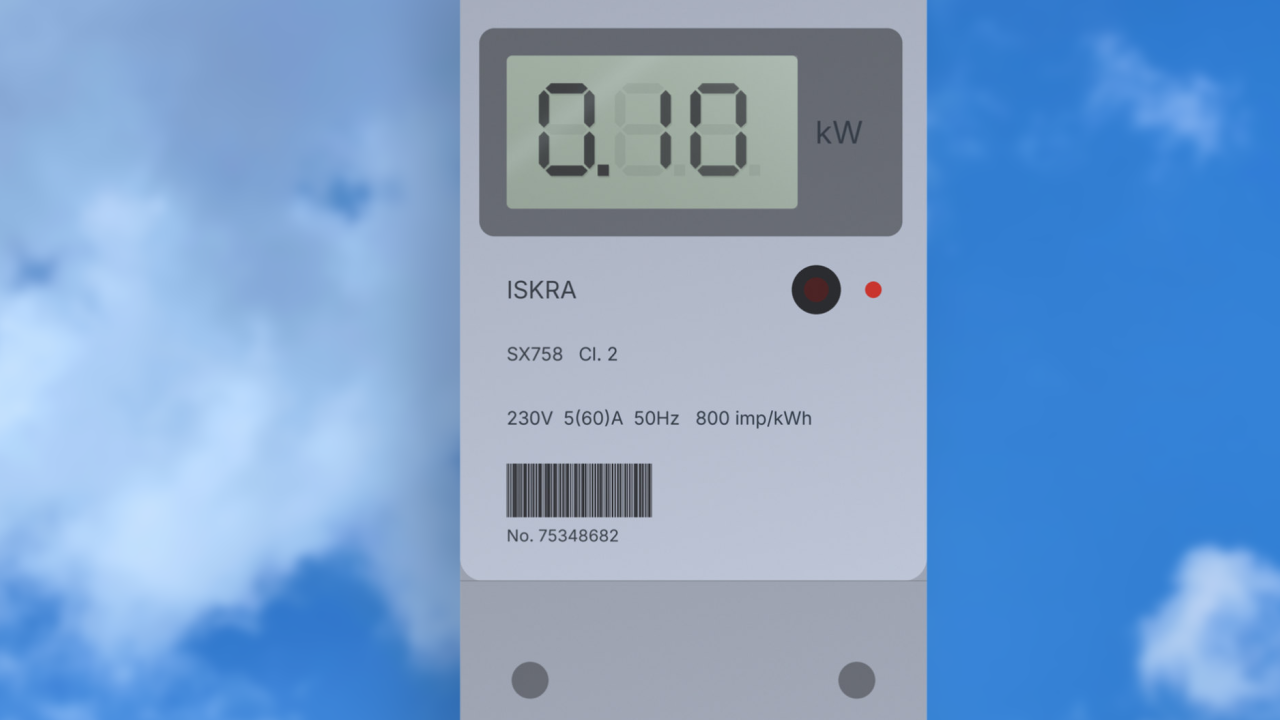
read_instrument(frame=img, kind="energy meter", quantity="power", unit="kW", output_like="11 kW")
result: 0.10 kW
